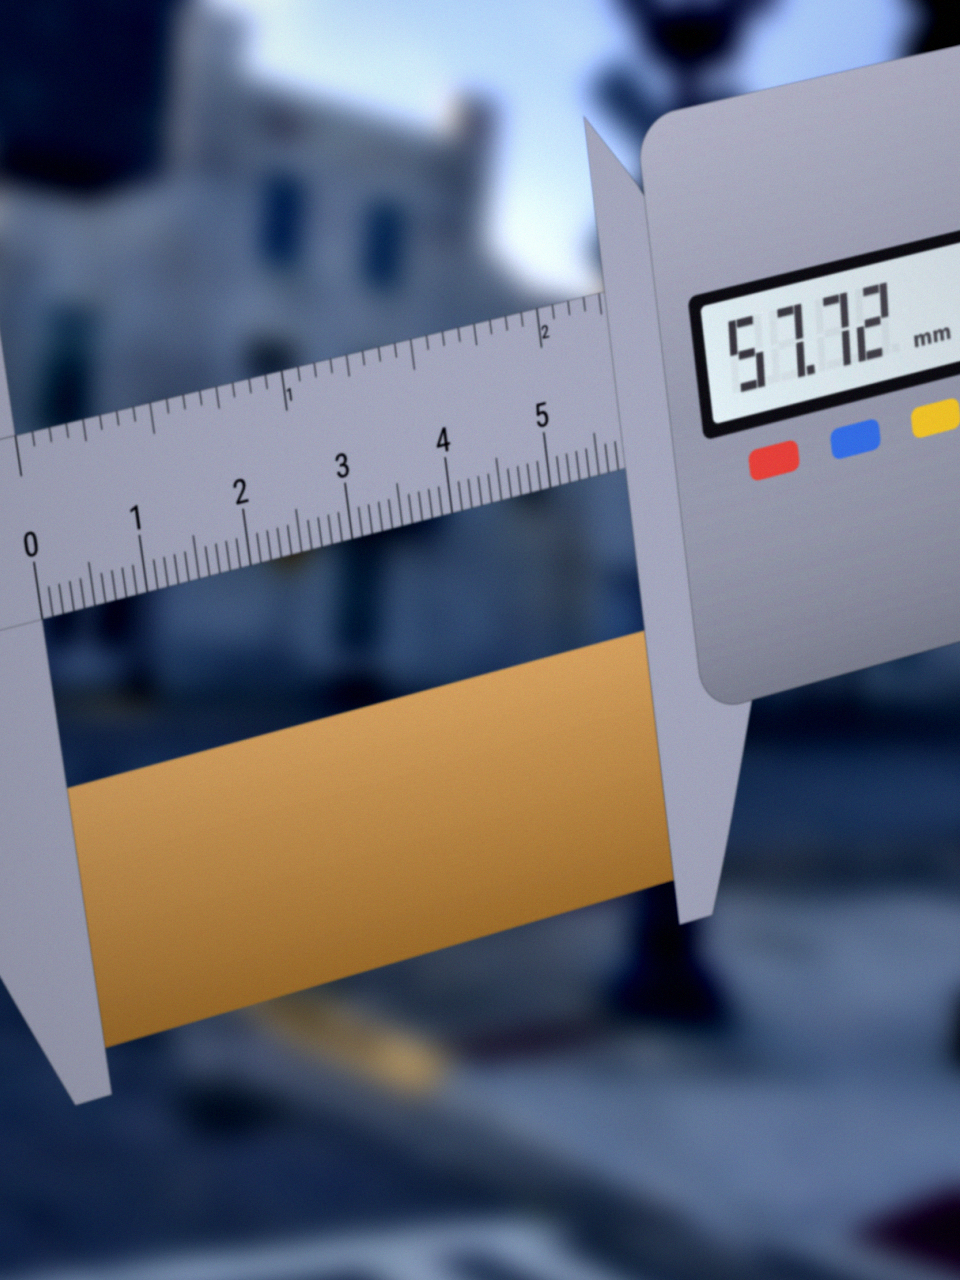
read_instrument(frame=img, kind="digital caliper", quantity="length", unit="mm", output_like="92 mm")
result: 57.72 mm
